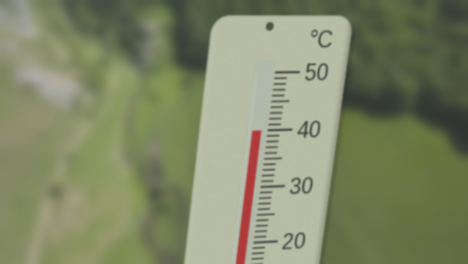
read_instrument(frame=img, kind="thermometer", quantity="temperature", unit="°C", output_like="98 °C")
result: 40 °C
